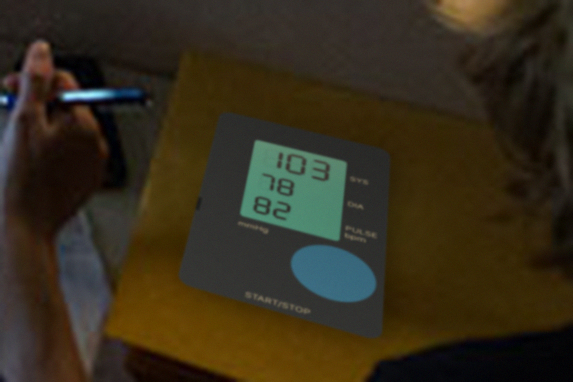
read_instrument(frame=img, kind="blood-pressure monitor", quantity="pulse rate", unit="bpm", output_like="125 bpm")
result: 82 bpm
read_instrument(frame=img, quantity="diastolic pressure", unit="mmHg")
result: 78 mmHg
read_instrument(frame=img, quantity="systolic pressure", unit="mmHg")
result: 103 mmHg
